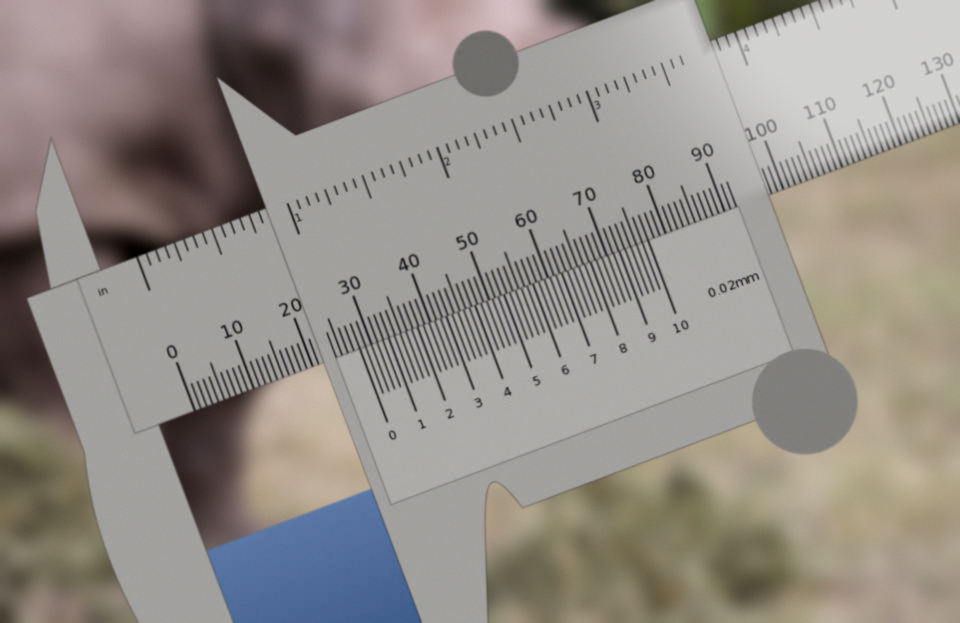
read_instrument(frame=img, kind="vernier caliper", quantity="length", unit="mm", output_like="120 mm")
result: 28.0 mm
